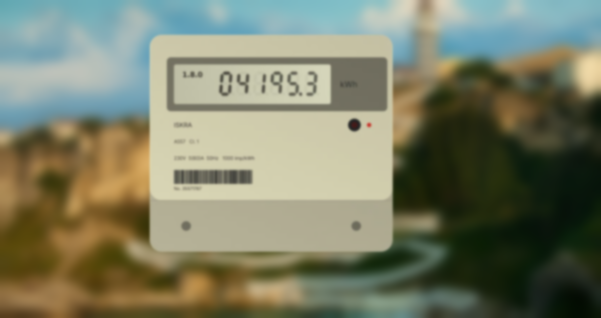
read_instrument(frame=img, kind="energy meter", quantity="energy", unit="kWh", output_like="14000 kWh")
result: 4195.3 kWh
